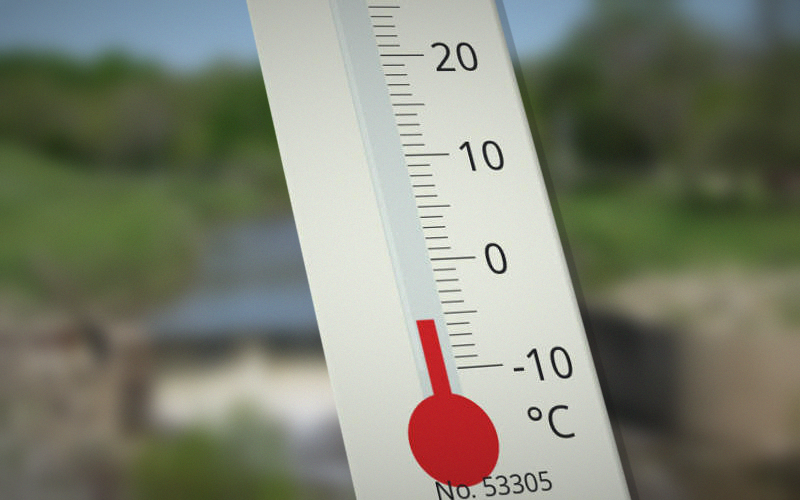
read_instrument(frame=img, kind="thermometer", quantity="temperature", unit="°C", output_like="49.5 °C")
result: -5.5 °C
